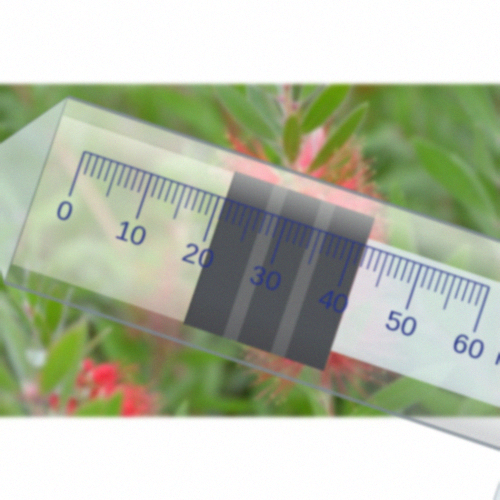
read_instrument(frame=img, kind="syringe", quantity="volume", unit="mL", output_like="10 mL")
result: 21 mL
